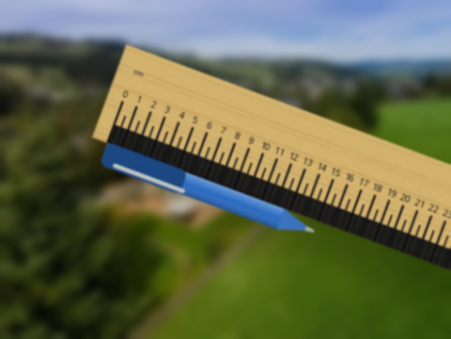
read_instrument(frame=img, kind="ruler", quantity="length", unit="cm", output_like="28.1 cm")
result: 15 cm
